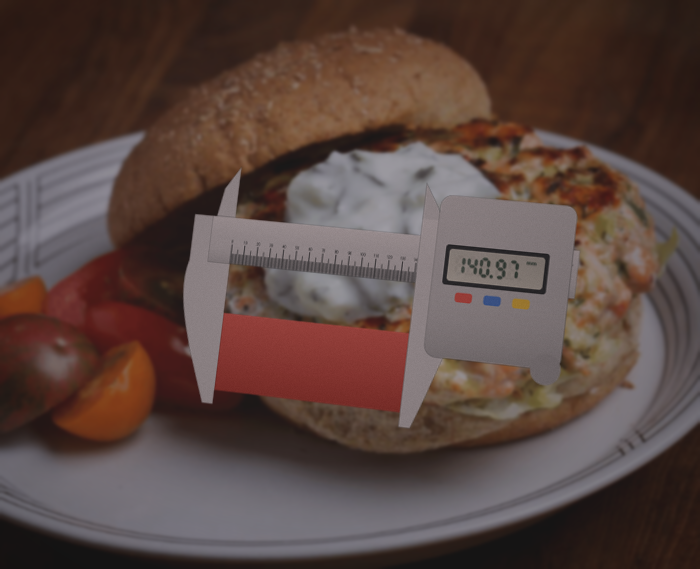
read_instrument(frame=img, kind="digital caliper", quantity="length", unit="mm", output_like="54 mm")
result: 140.97 mm
